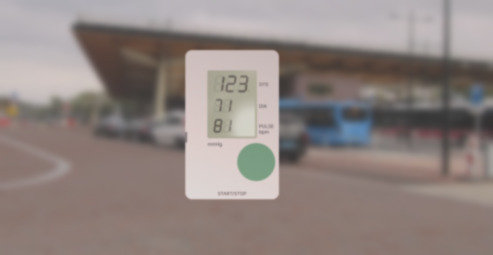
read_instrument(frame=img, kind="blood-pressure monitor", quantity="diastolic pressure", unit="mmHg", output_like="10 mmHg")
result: 71 mmHg
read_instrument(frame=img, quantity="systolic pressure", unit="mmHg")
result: 123 mmHg
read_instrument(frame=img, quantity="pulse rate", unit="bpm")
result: 81 bpm
